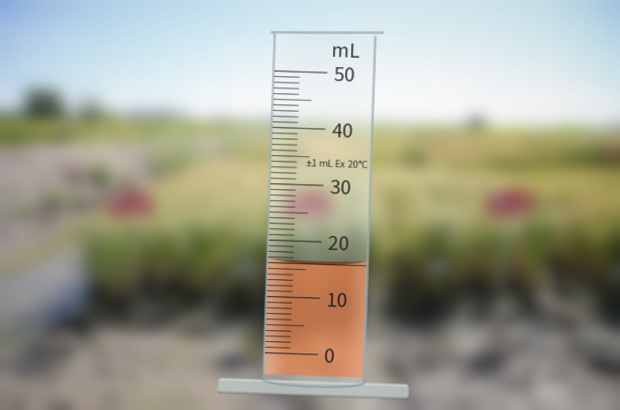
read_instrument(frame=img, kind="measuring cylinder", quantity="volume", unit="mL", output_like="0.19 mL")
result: 16 mL
